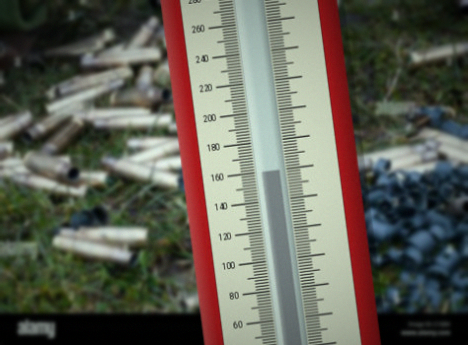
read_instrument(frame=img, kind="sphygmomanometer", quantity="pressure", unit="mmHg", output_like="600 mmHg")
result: 160 mmHg
